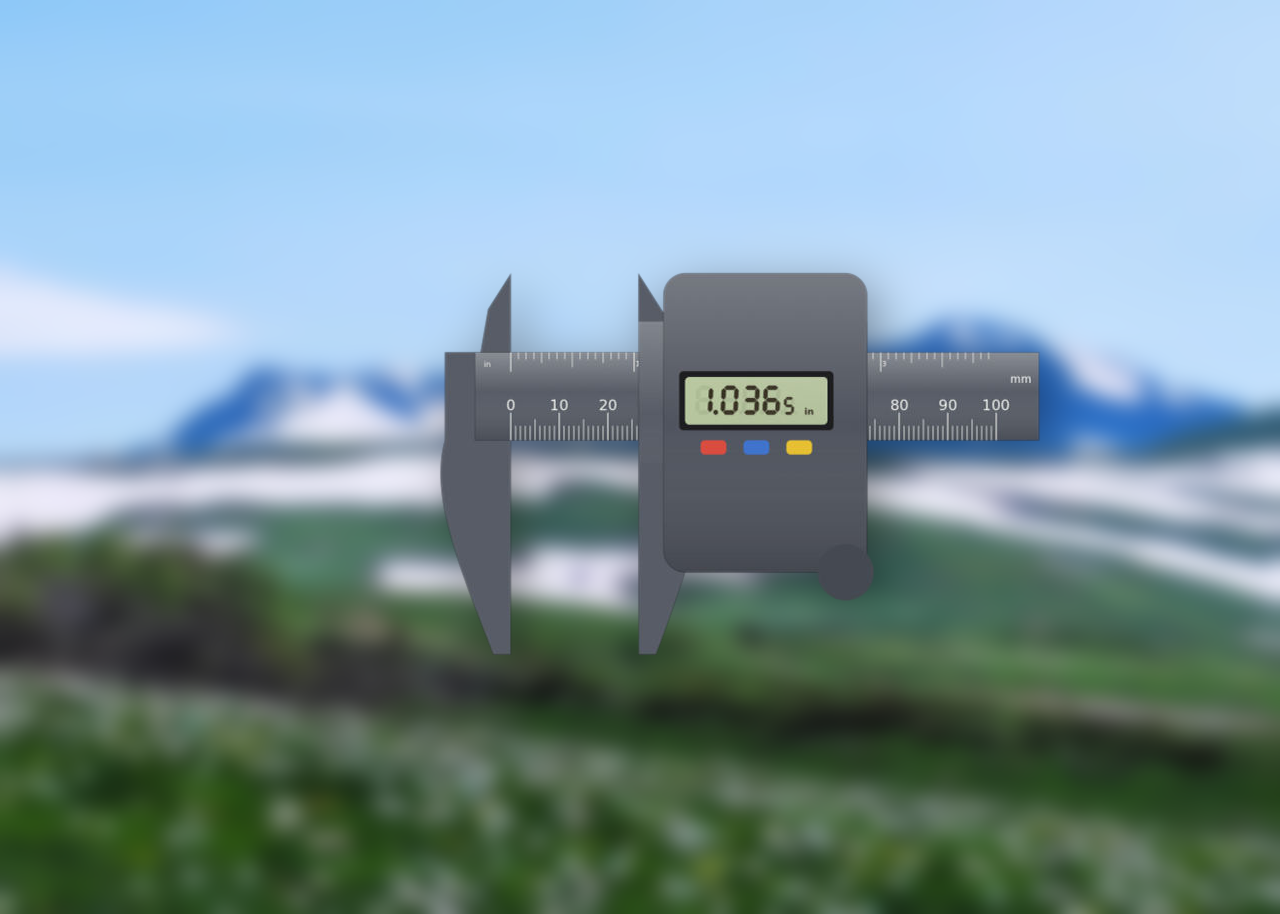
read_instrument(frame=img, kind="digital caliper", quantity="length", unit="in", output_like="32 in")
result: 1.0365 in
